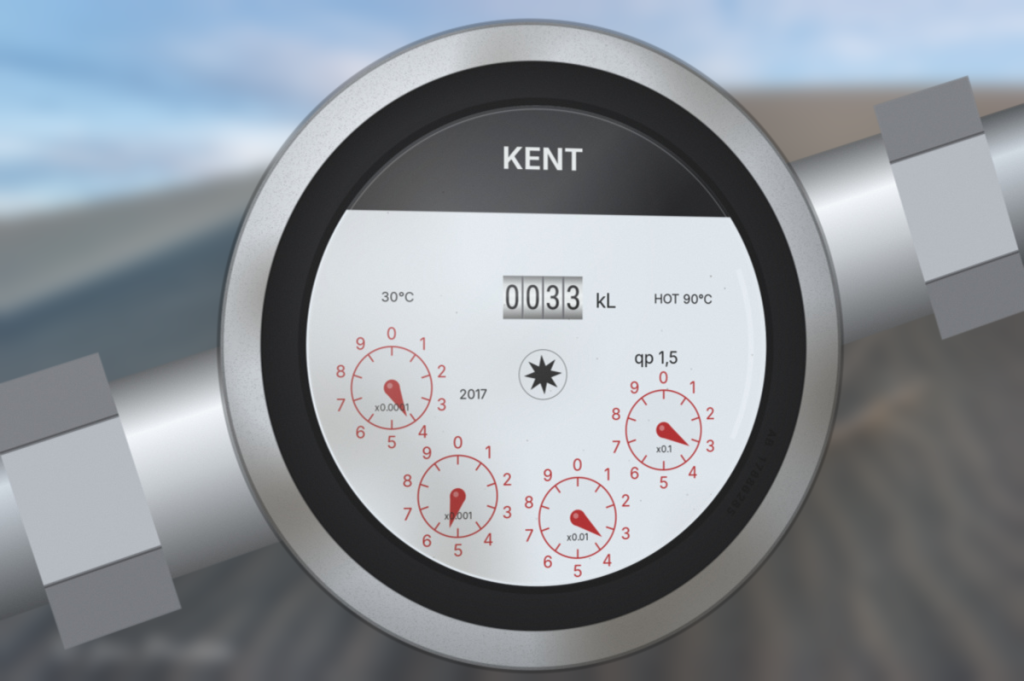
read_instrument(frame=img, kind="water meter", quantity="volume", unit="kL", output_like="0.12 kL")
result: 33.3354 kL
